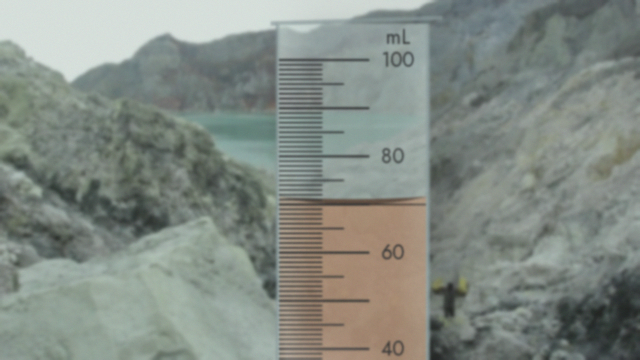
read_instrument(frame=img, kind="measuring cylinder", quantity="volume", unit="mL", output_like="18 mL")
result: 70 mL
